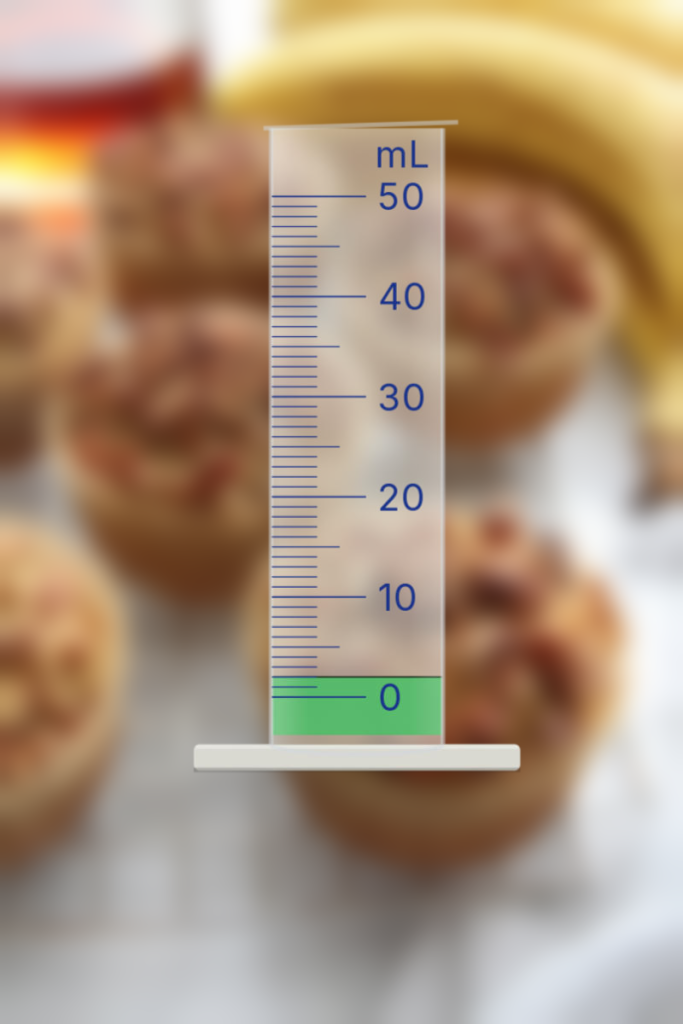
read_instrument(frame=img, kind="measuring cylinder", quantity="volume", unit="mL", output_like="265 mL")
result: 2 mL
